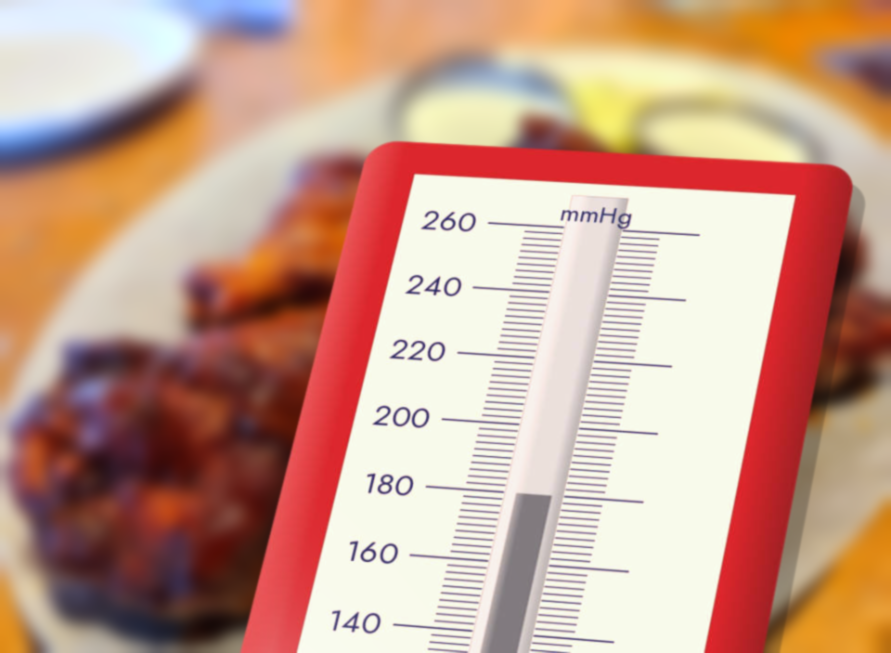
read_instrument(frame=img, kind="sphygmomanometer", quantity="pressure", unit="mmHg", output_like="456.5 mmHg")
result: 180 mmHg
